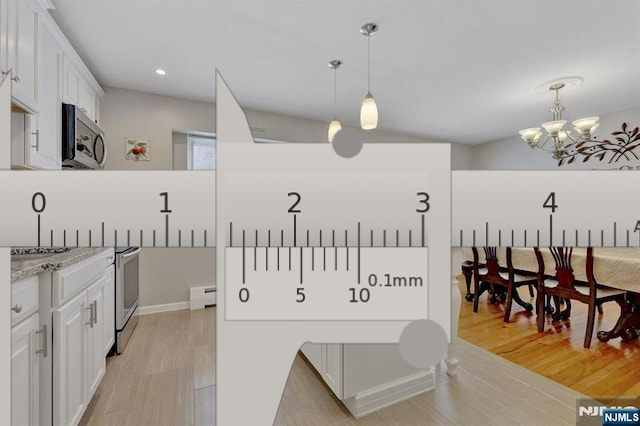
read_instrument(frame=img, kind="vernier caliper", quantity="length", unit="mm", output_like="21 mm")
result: 16.0 mm
